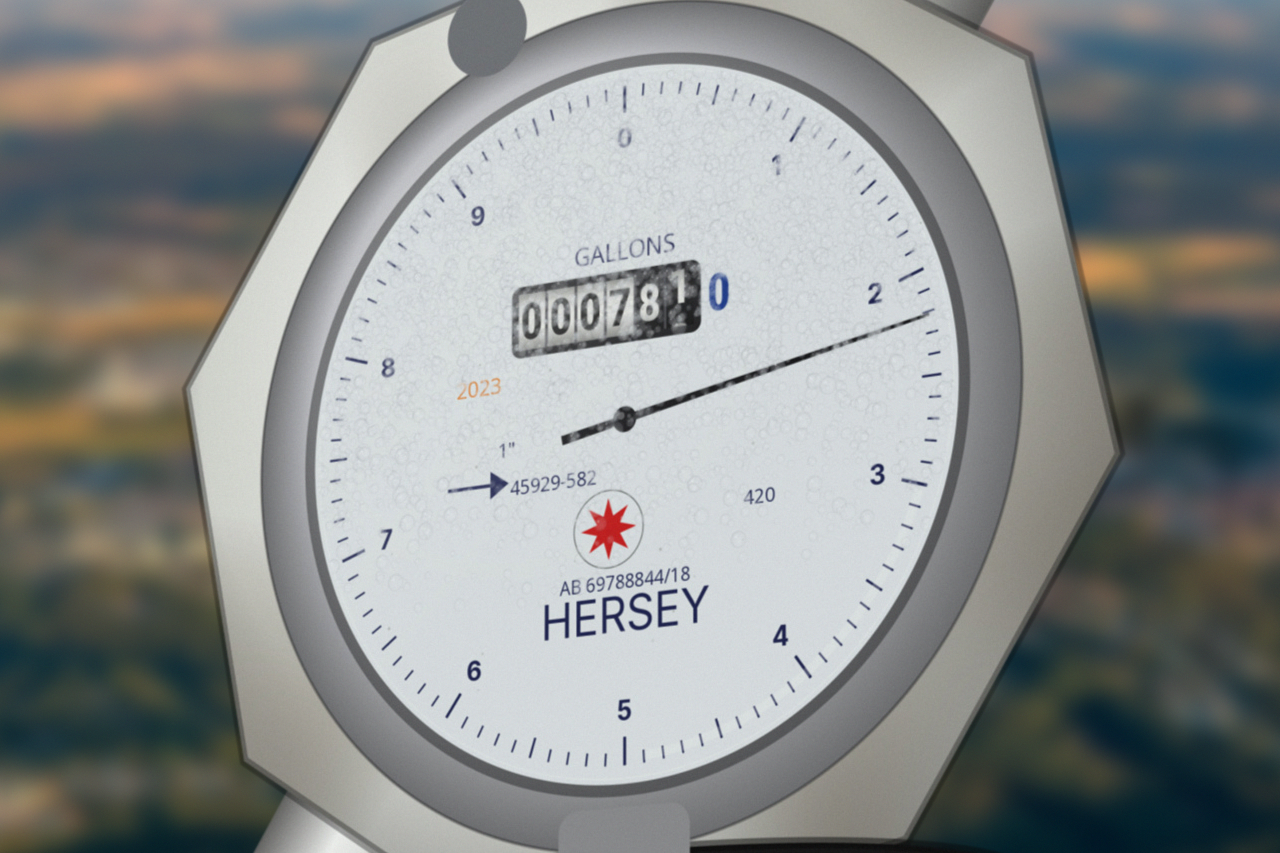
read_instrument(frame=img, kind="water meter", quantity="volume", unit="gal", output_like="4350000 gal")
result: 7812.2 gal
